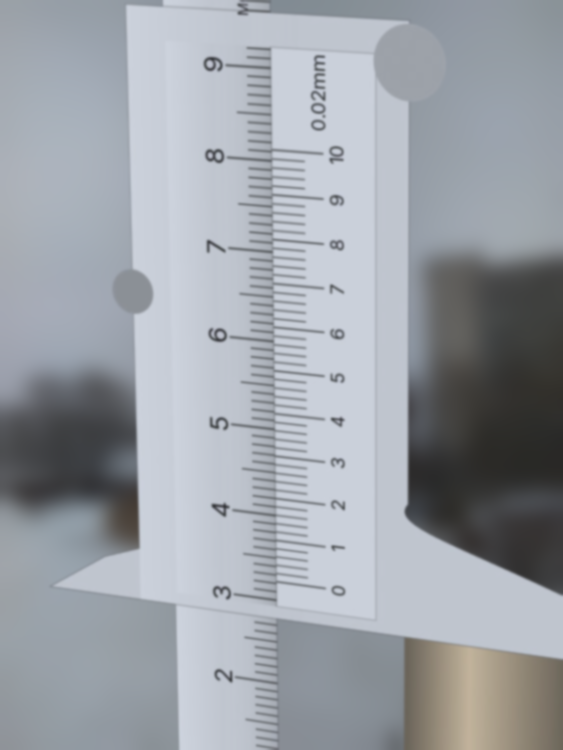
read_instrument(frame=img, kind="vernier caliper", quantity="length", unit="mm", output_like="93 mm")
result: 32.2 mm
